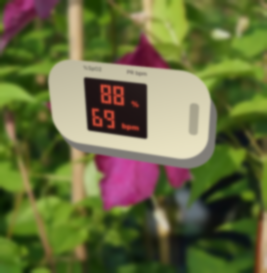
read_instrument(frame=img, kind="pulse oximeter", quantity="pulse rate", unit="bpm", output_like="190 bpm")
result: 69 bpm
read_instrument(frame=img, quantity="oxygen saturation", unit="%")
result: 88 %
